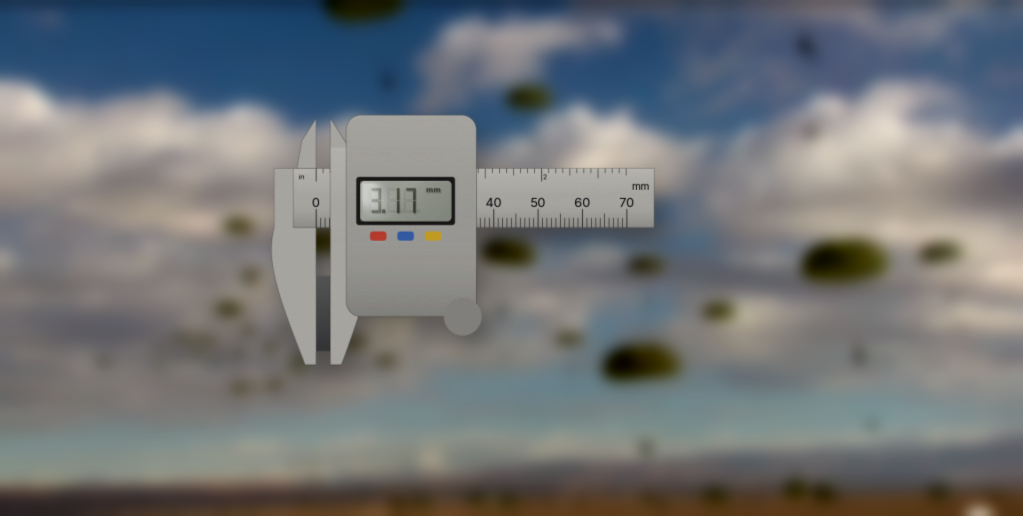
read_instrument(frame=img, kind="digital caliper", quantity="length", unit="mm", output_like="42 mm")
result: 3.17 mm
